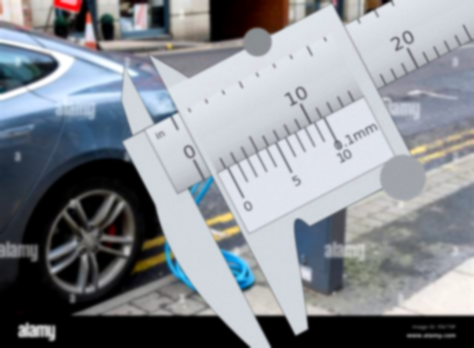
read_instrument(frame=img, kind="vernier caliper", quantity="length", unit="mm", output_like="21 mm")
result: 2.2 mm
